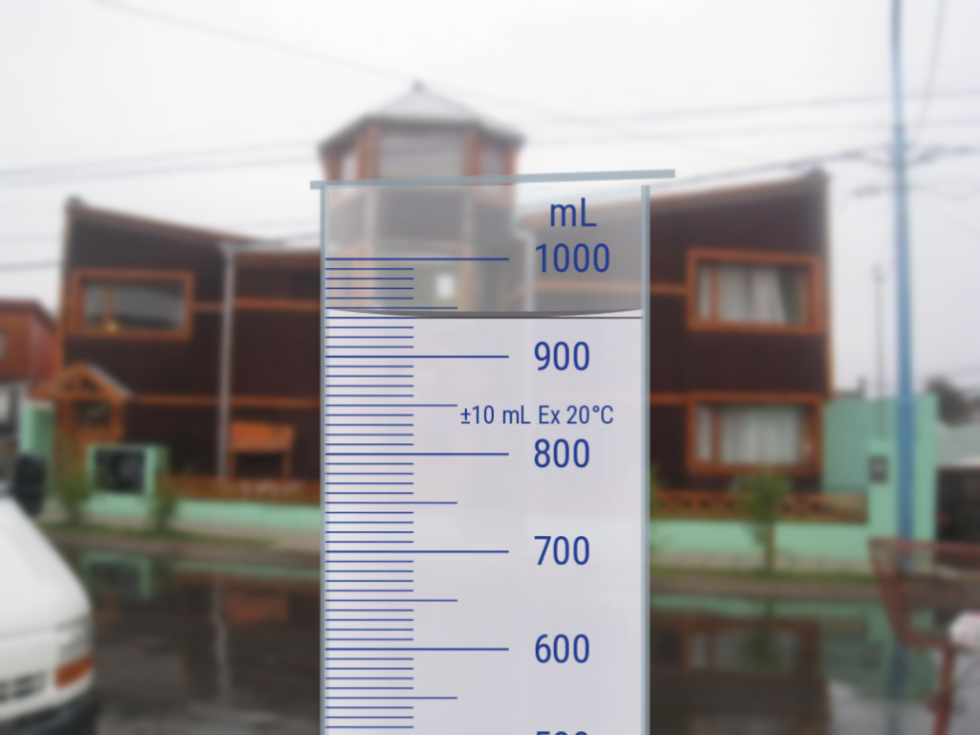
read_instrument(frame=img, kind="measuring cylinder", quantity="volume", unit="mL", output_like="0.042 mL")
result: 940 mL
